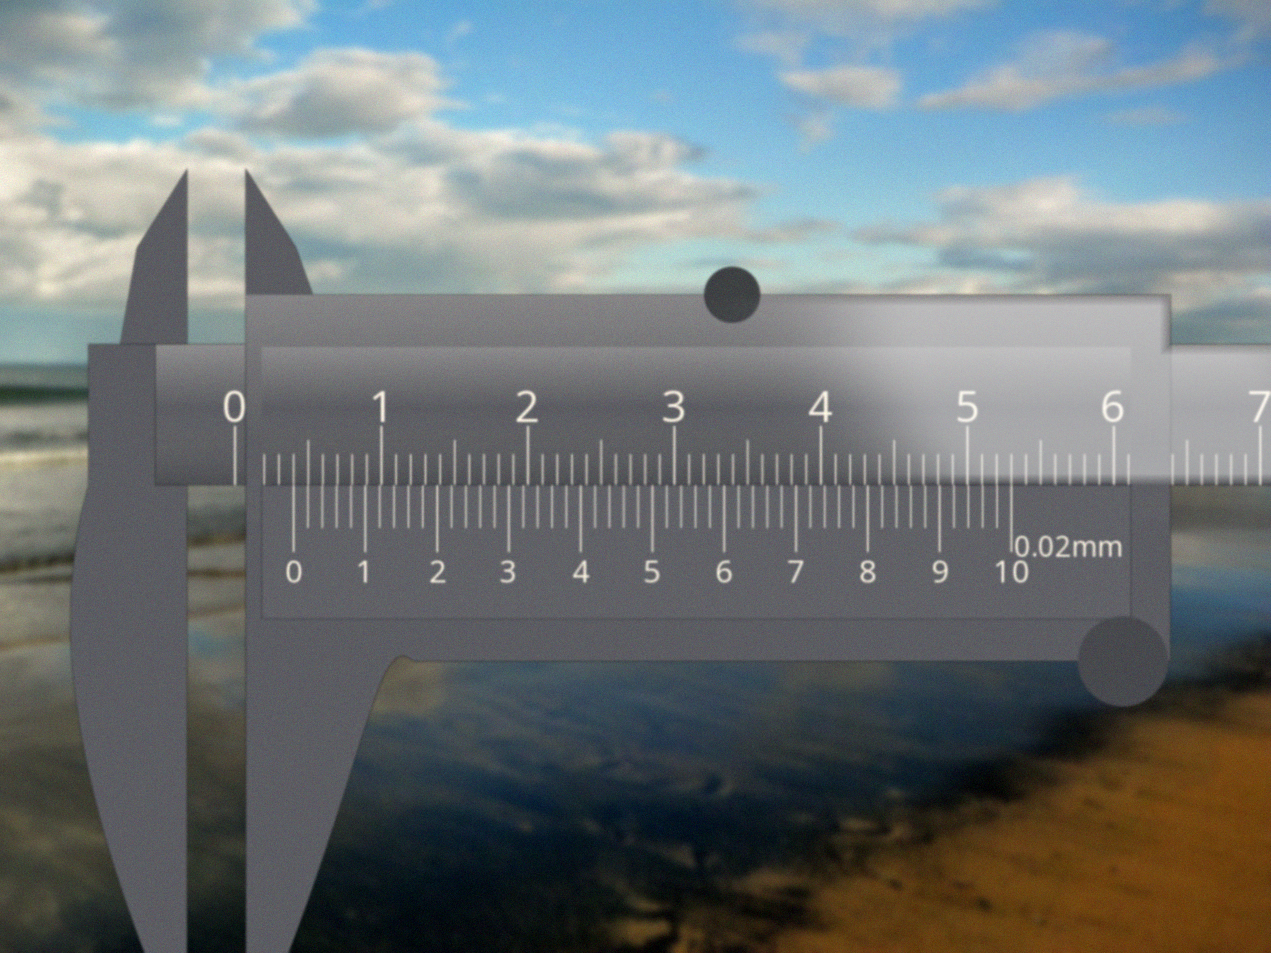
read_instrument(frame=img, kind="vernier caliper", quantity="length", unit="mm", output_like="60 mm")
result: 4.0 mm
